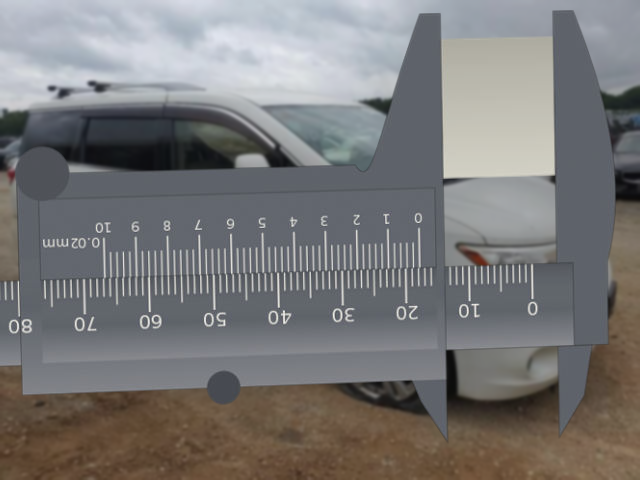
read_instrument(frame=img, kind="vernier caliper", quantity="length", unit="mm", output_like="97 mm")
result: 17.8 mm
